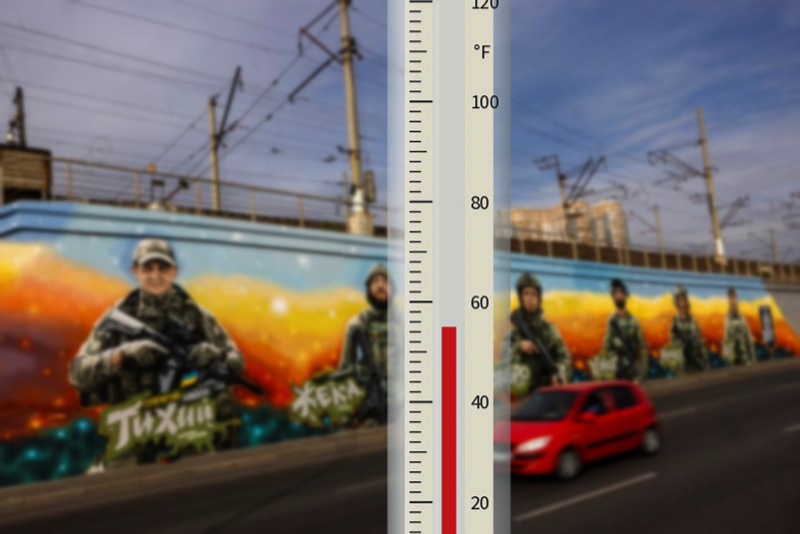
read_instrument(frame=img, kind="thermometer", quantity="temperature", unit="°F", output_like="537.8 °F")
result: 55 °F
